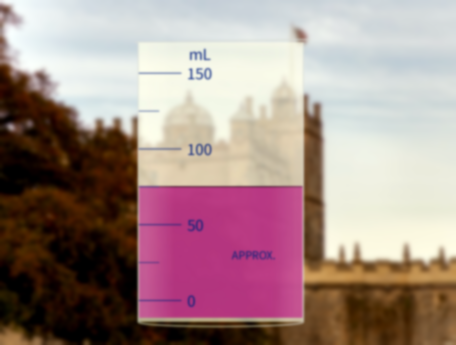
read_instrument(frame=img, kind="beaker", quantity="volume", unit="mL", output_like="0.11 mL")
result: 75 mL
